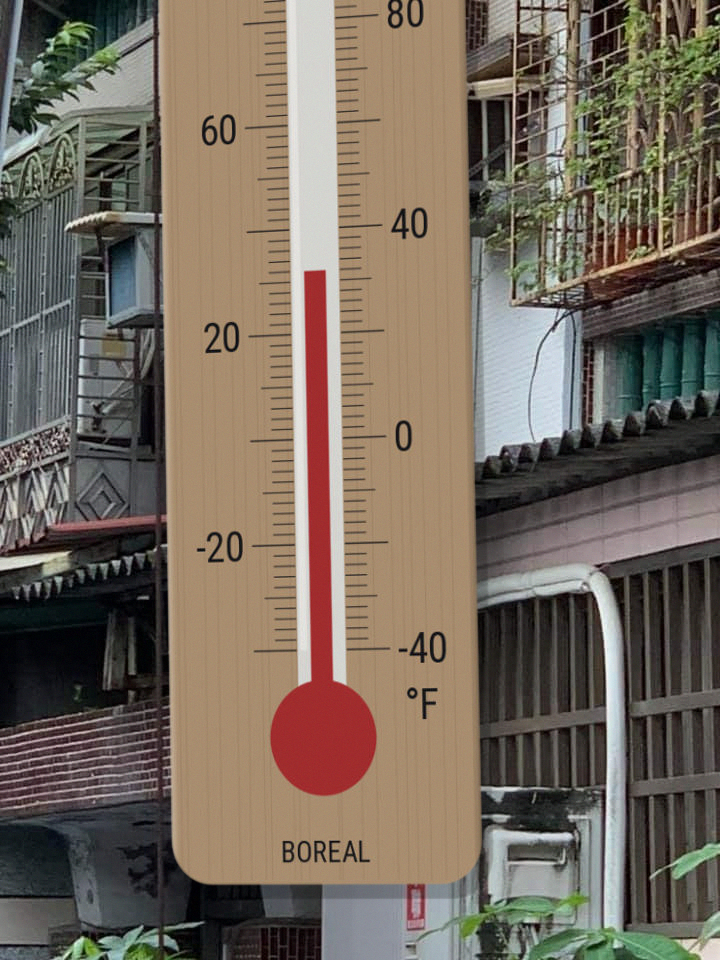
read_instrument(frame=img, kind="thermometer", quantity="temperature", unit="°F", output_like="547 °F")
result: 32 °F
